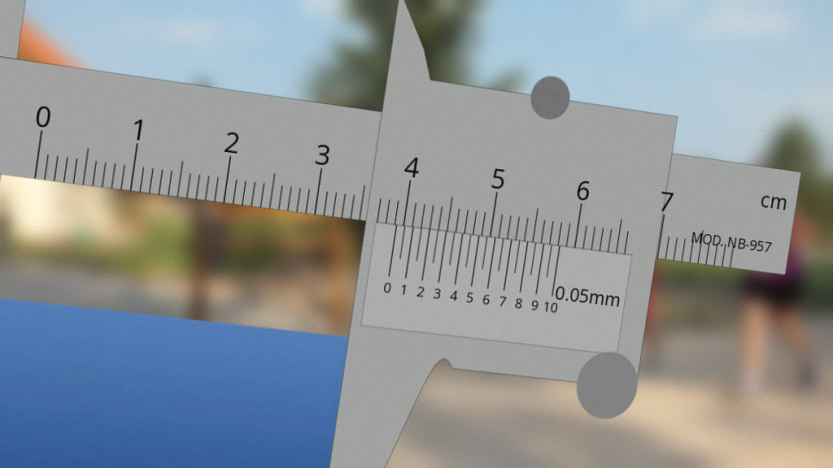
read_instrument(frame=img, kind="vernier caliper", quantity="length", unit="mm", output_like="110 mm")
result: 39.2 mm
